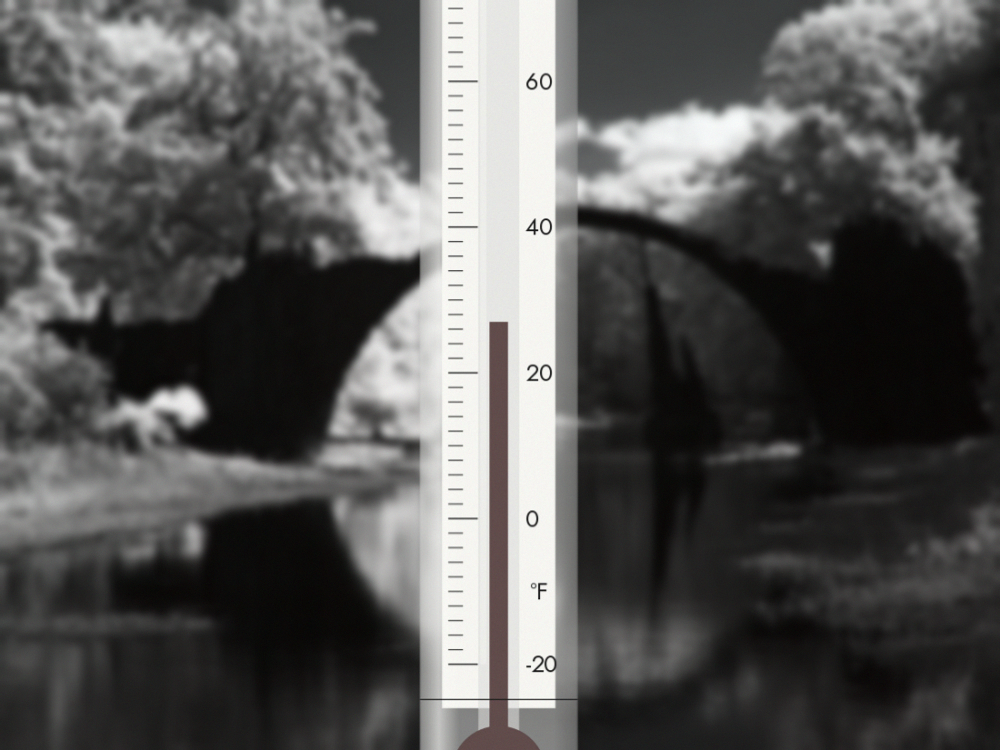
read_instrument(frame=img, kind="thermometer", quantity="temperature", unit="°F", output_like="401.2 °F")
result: 27 °F
